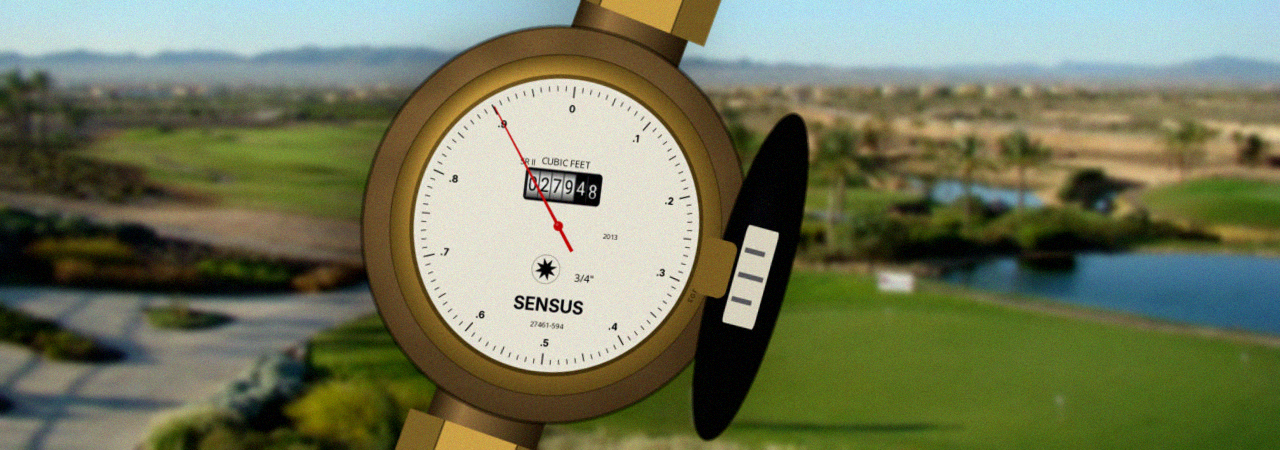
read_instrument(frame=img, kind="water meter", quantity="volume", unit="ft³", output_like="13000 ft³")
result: 27947.90 ft³
